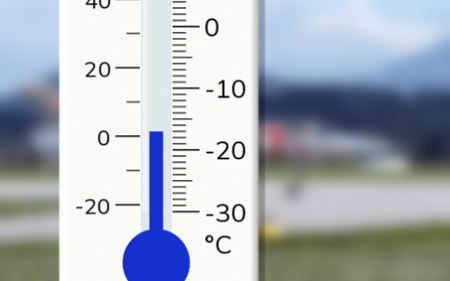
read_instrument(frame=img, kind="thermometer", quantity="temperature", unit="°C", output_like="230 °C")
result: -17 °C
